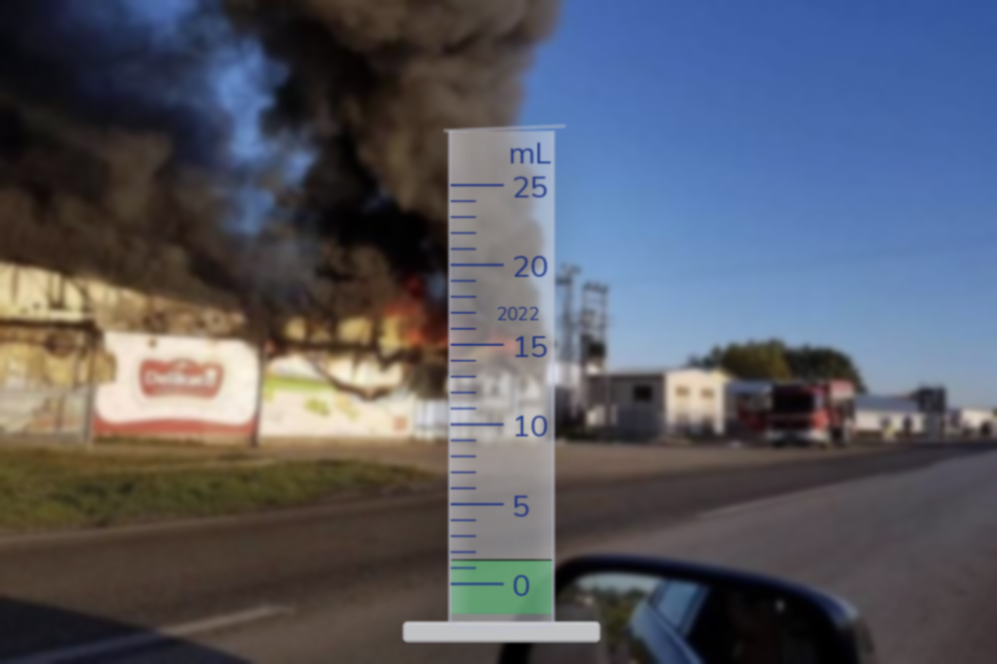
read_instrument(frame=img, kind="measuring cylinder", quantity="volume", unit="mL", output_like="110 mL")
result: 1.5 mL
